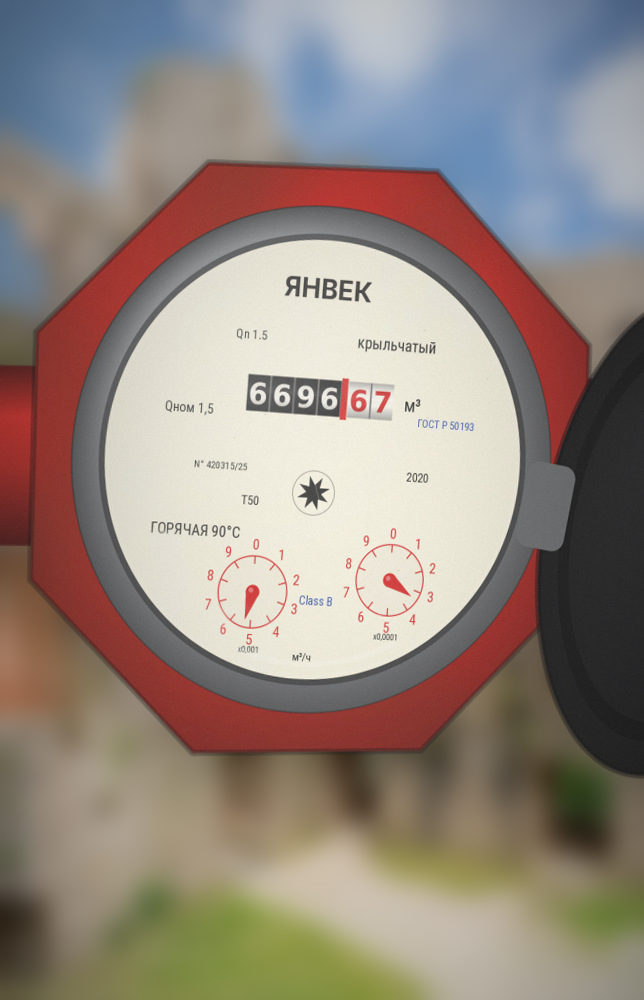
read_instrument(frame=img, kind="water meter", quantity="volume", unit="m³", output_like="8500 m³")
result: 6696.6753 m³
